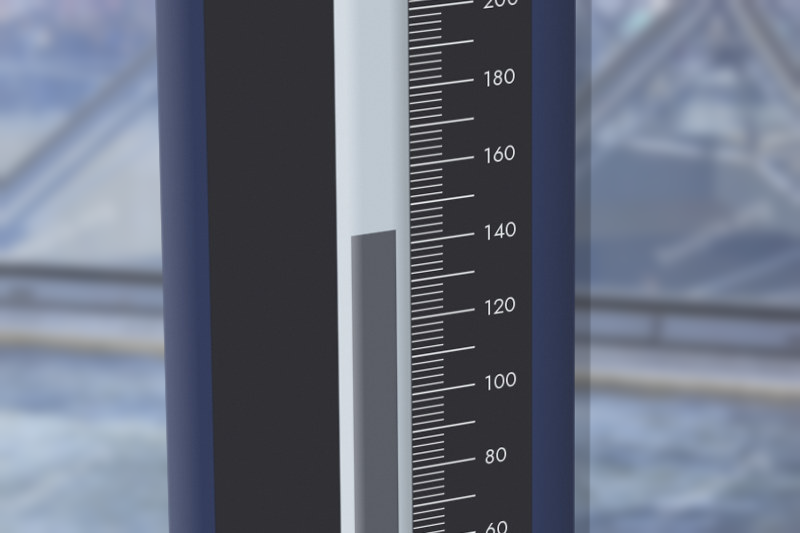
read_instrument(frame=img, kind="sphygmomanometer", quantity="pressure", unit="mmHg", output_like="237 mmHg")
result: 144 mmHg
